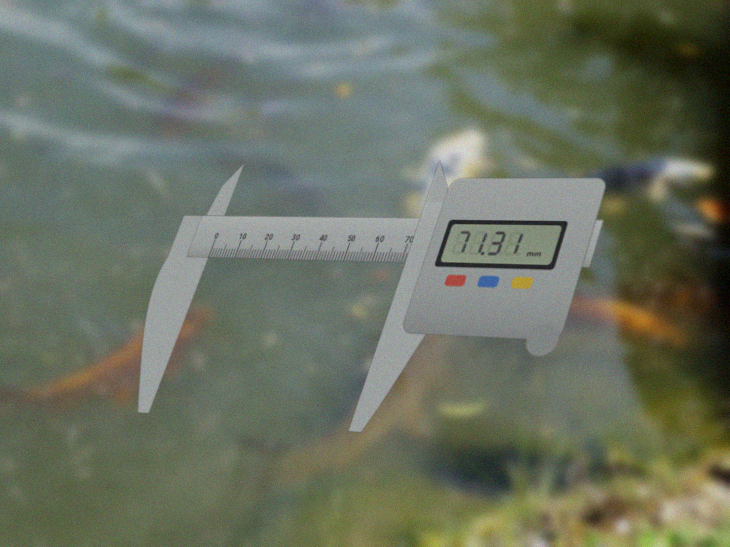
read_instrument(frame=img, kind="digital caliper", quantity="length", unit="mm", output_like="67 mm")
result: 71.31 mm
